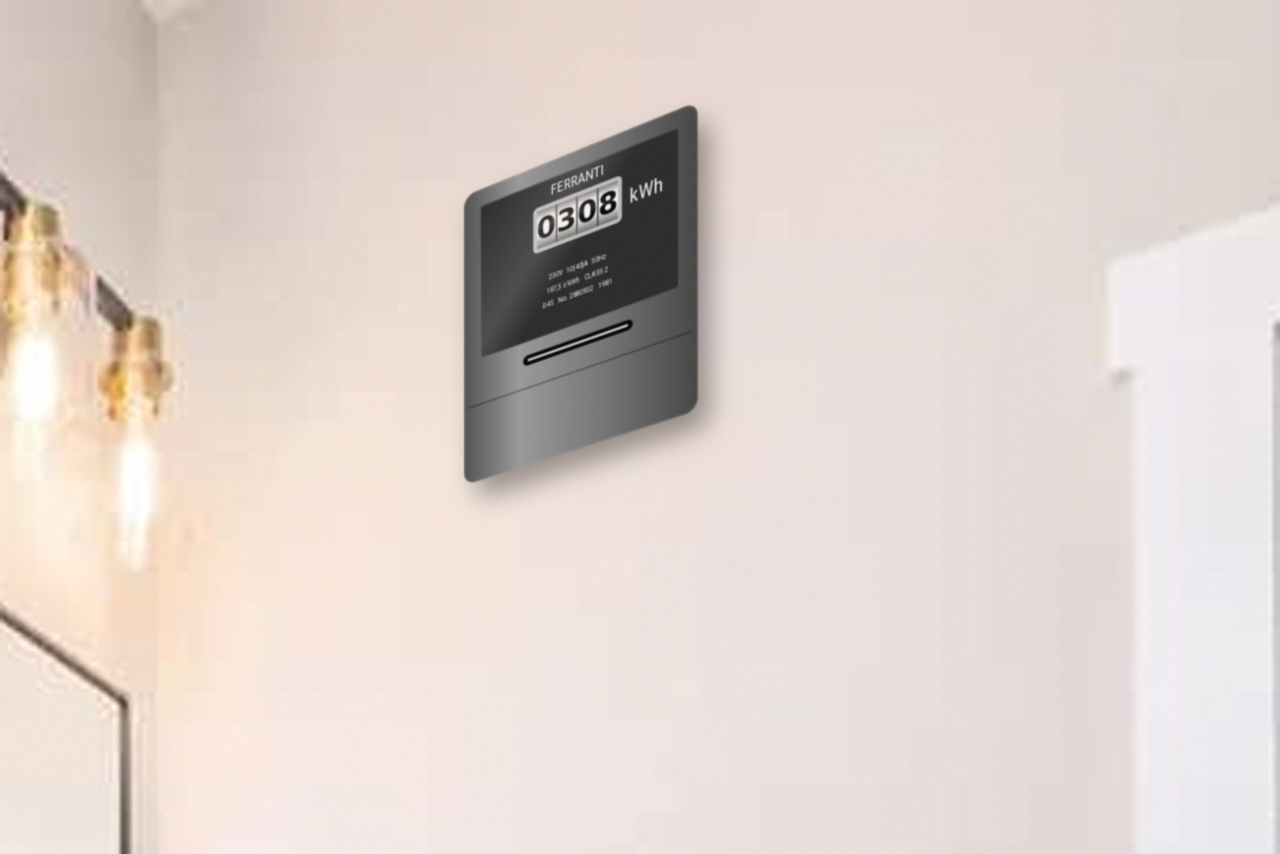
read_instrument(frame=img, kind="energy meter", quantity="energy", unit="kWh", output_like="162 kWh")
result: 308 kWh
